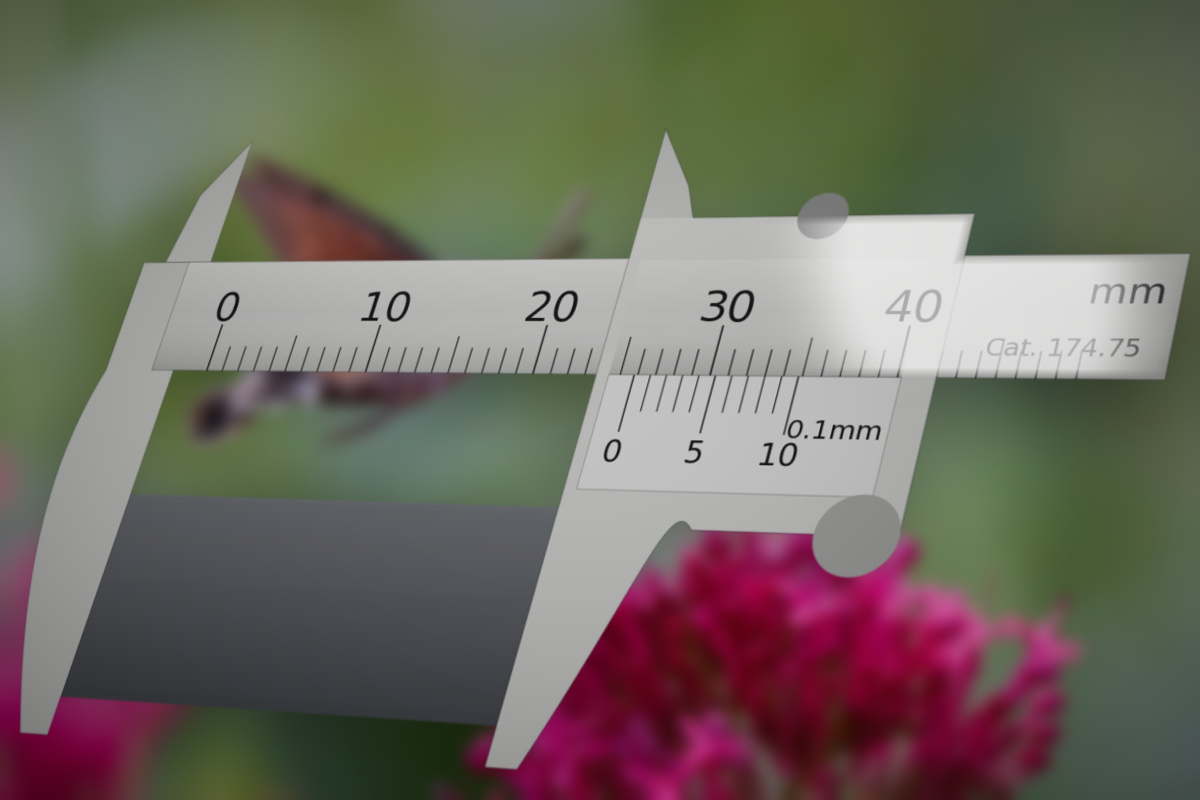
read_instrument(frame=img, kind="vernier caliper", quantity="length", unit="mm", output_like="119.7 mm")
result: 25.8 mm
